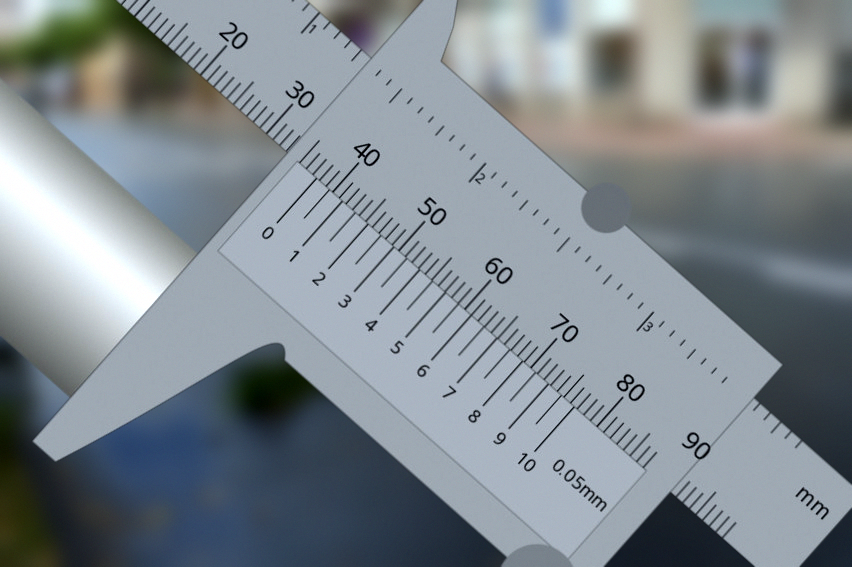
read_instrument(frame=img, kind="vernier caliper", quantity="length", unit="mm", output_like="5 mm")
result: 37.6 mm
